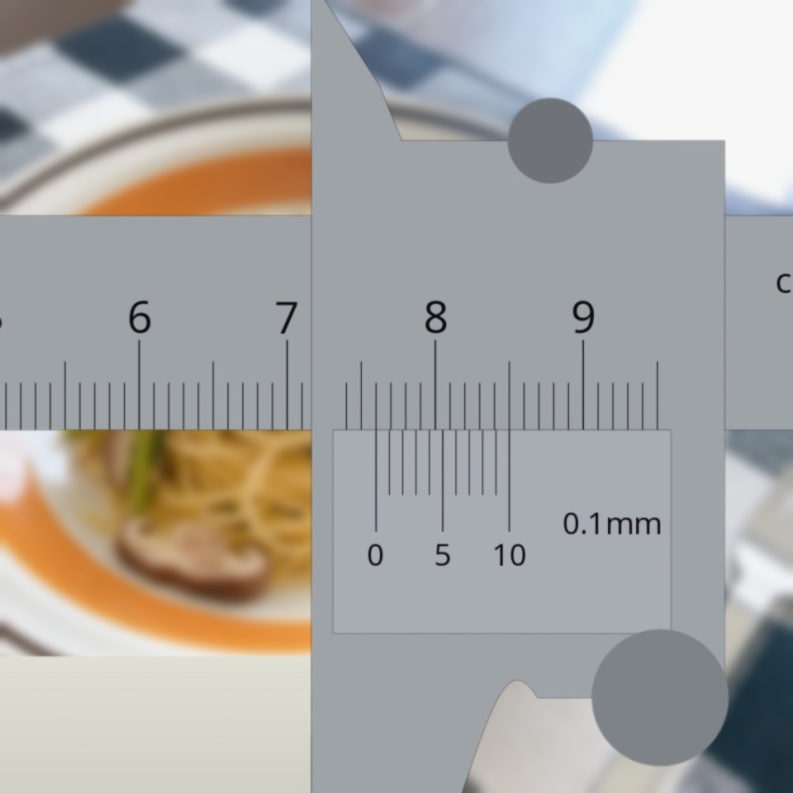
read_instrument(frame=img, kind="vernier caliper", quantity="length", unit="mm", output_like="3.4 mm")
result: 76.0 mm
